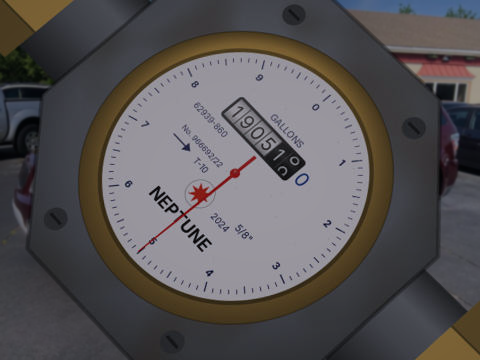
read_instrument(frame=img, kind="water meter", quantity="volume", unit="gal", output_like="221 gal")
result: 1905185.0 gal
